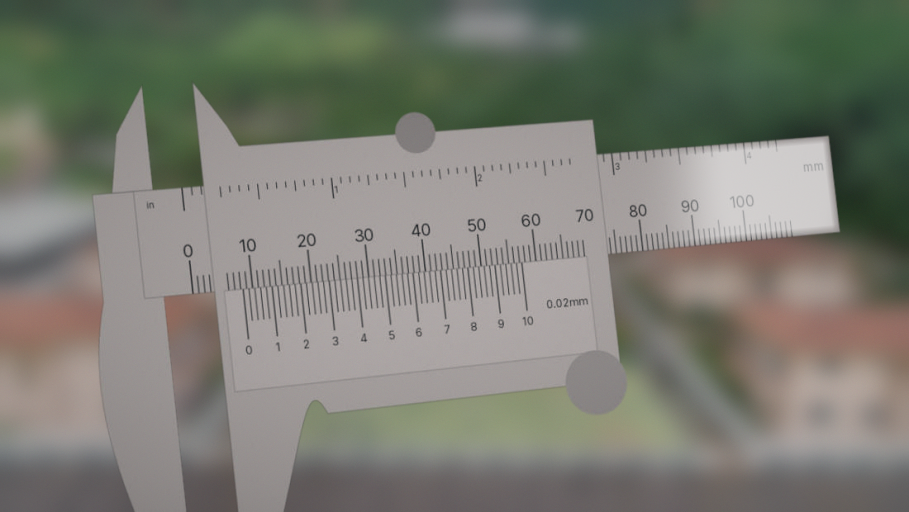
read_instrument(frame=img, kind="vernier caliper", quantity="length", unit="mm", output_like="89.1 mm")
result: 8.4 mm
